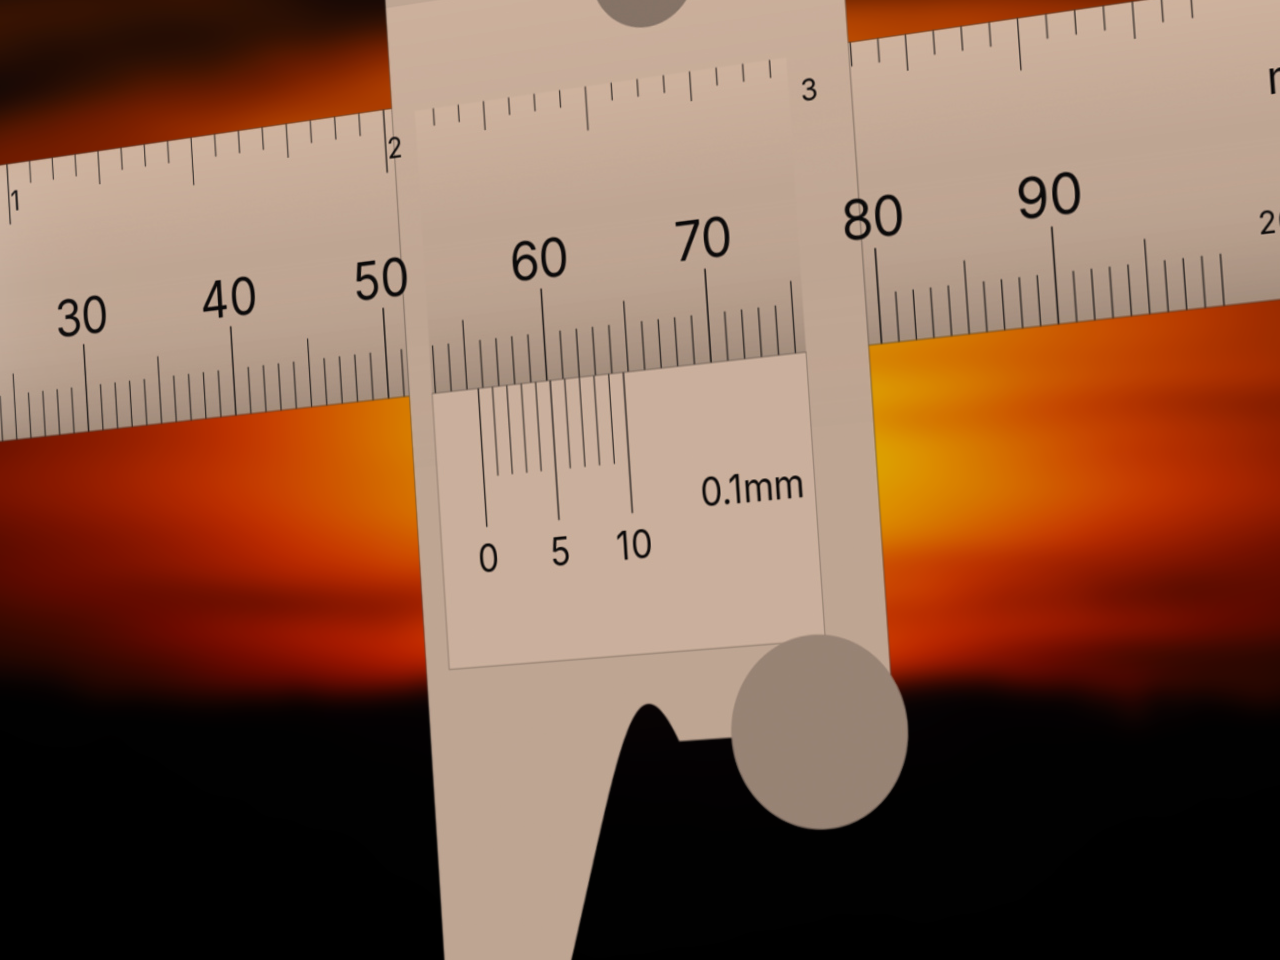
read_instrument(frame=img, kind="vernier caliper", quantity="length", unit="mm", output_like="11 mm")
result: 55.7 mm
